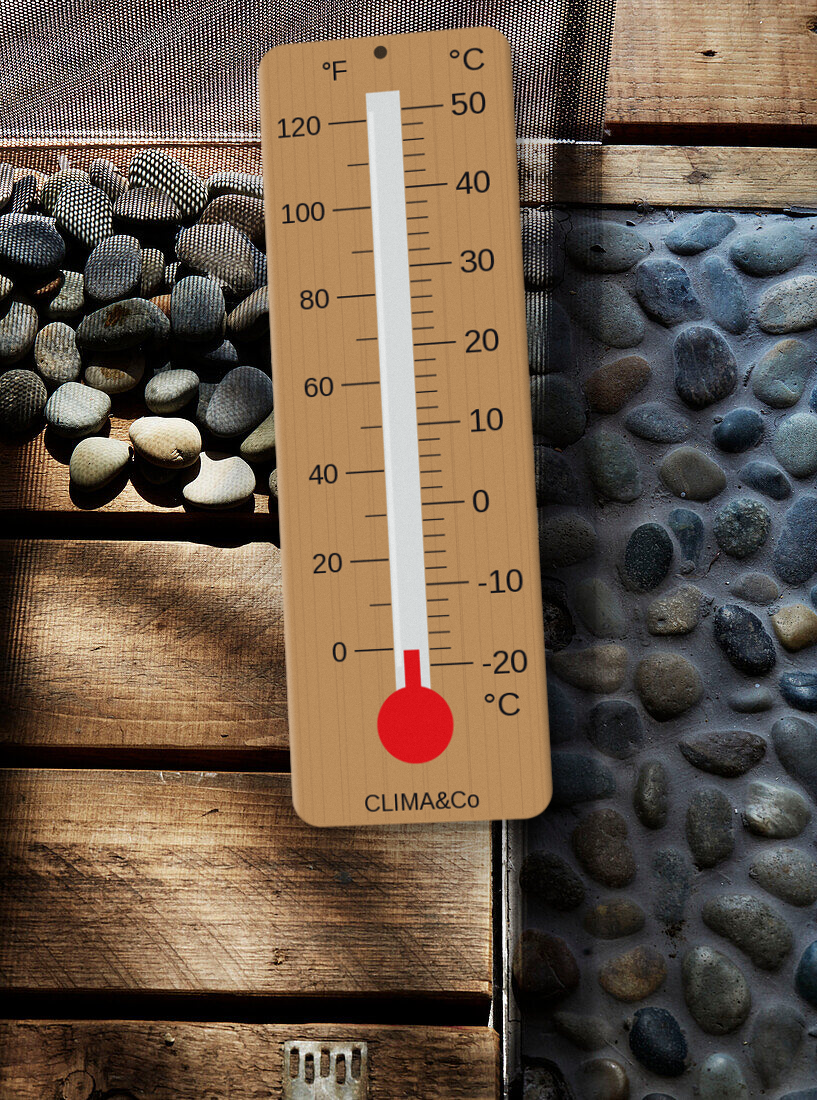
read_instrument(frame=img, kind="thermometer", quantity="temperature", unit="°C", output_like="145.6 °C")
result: -18 °C
